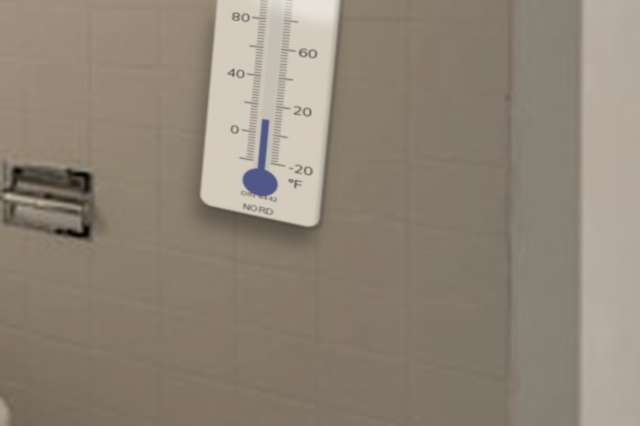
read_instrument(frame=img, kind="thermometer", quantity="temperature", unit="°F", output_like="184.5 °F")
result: 10 °F
